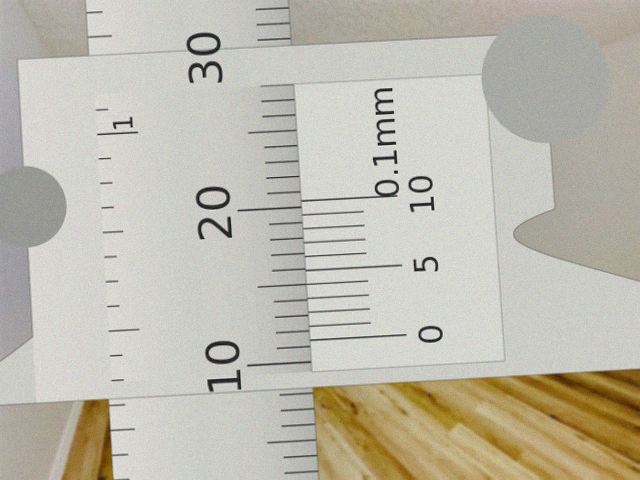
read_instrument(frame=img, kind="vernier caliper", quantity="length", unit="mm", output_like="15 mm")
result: 11.4 mm
